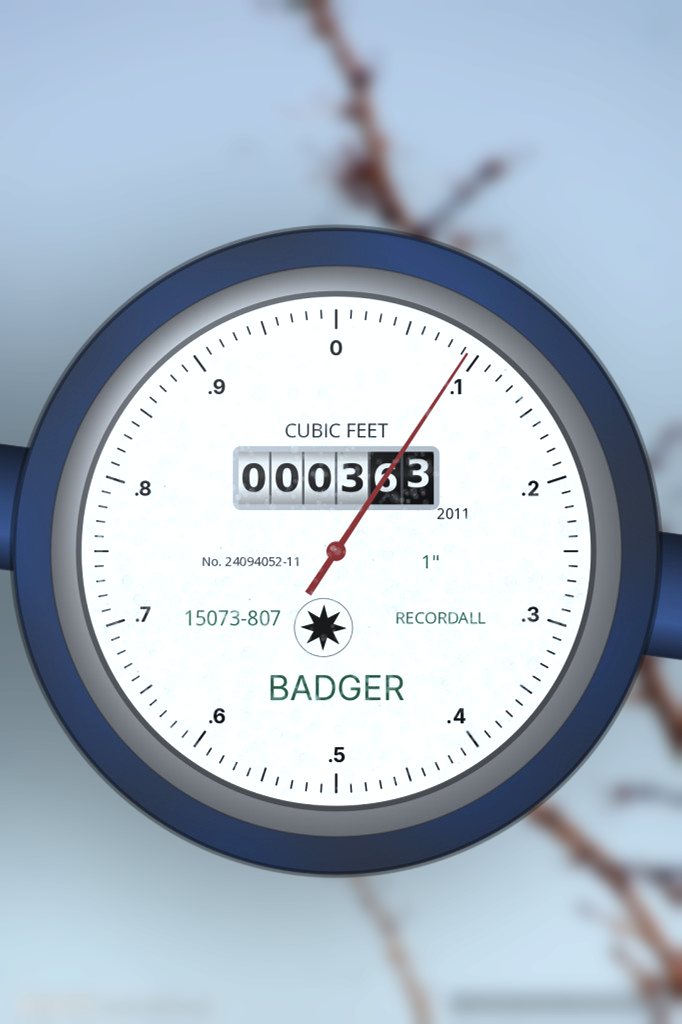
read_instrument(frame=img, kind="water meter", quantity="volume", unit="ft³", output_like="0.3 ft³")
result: 363.09 ft³
